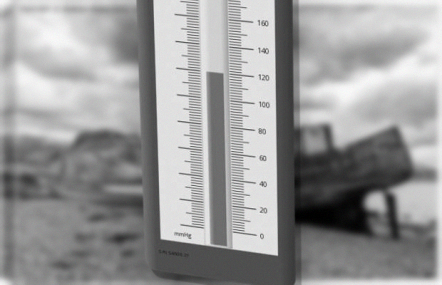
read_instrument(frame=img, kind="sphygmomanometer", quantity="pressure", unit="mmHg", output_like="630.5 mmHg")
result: 120 mmHg
